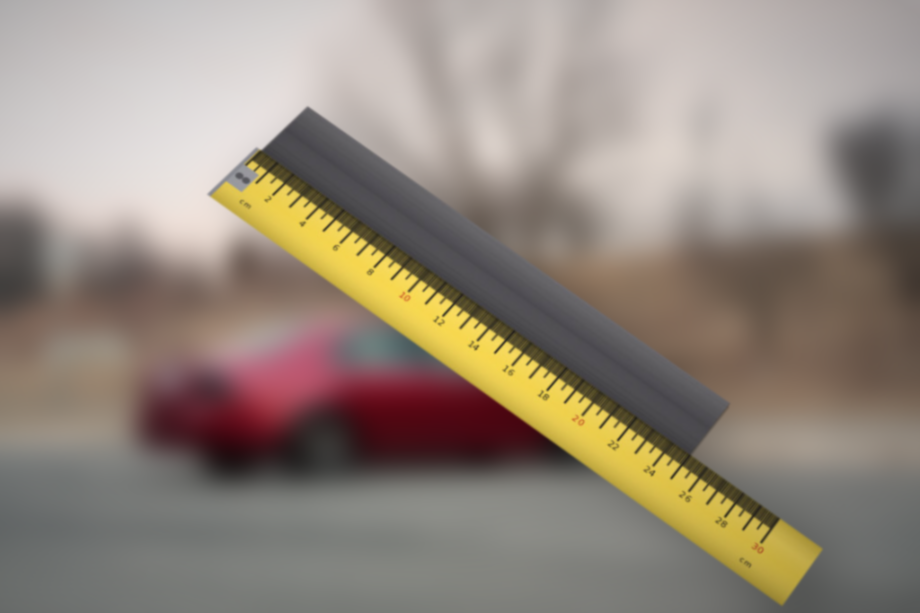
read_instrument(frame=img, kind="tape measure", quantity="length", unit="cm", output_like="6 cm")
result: 25 cm
